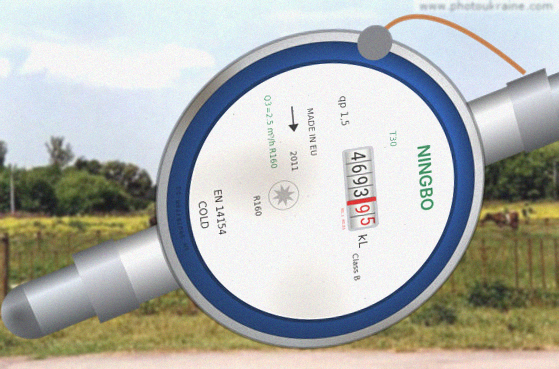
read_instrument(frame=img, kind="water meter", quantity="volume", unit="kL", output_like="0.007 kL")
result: 4693.95 kL
